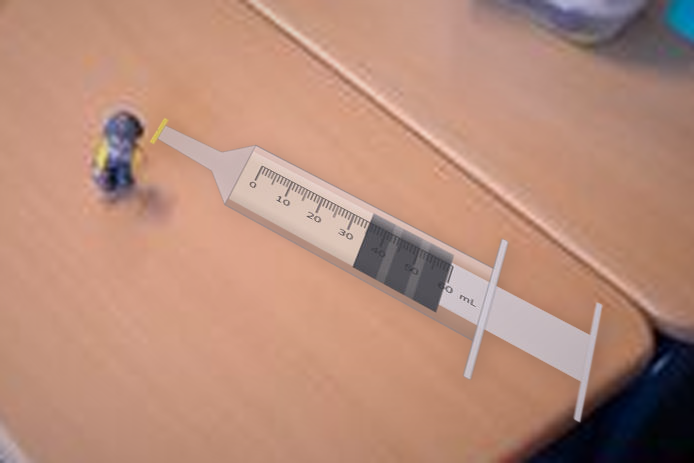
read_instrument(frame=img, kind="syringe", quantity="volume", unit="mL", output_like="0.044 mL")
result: 35 mL
